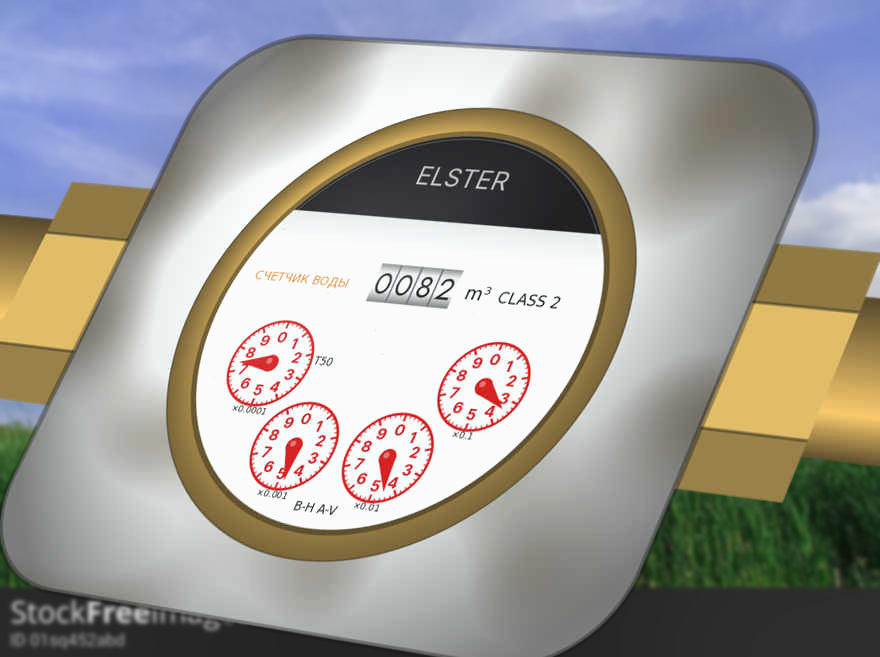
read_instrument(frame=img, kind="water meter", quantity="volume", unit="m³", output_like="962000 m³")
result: 82.3447 m³
